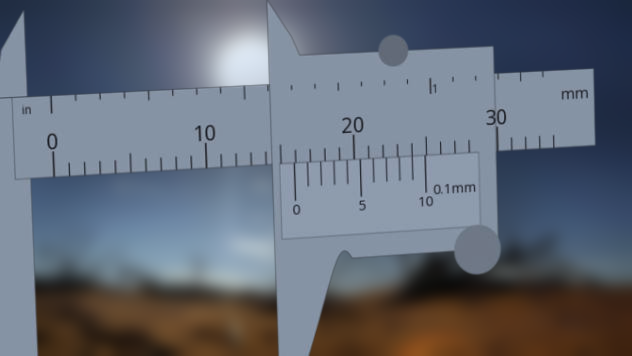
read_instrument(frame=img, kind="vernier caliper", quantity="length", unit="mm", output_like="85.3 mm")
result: 15.9 mm
